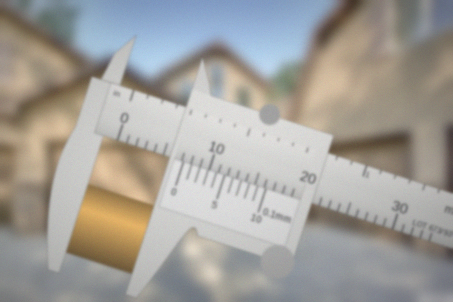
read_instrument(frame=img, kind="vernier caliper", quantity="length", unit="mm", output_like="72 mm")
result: 7.2 mm
